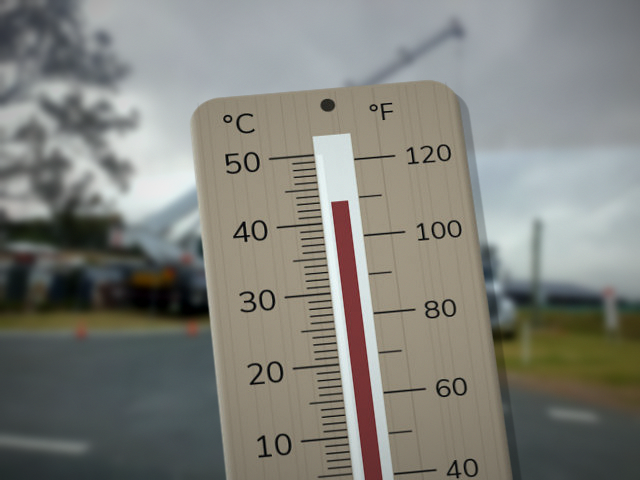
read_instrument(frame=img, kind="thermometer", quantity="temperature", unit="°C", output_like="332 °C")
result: 43 °C
